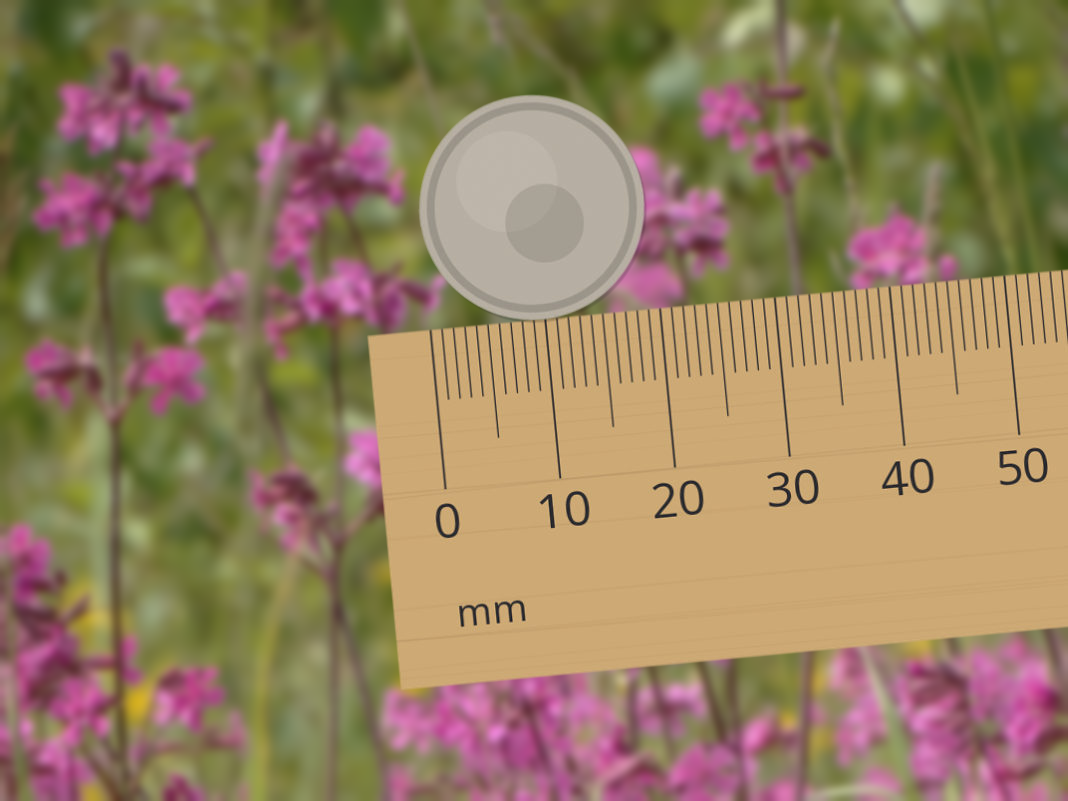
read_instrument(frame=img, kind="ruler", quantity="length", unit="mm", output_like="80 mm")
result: 19.5 mm
